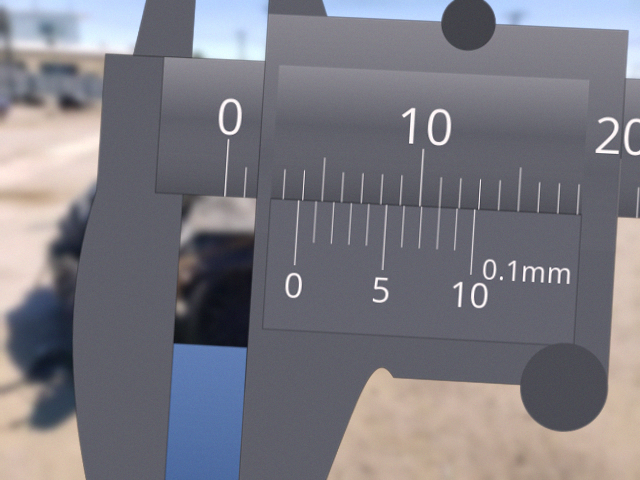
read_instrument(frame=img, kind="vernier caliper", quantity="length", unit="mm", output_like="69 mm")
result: 3.8 mm
